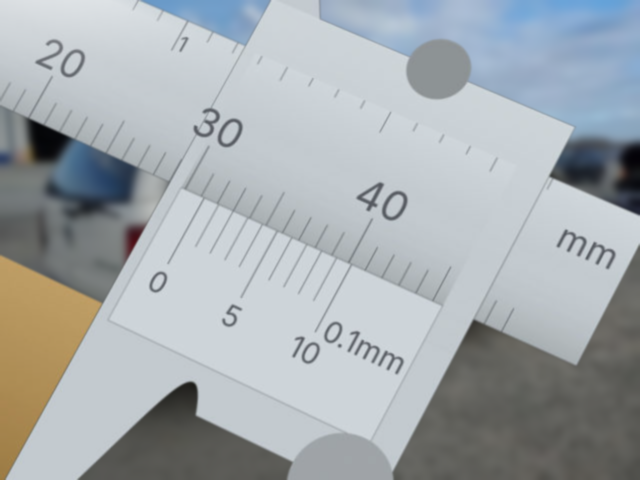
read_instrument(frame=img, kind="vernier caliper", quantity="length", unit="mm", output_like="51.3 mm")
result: 31.2 mm
